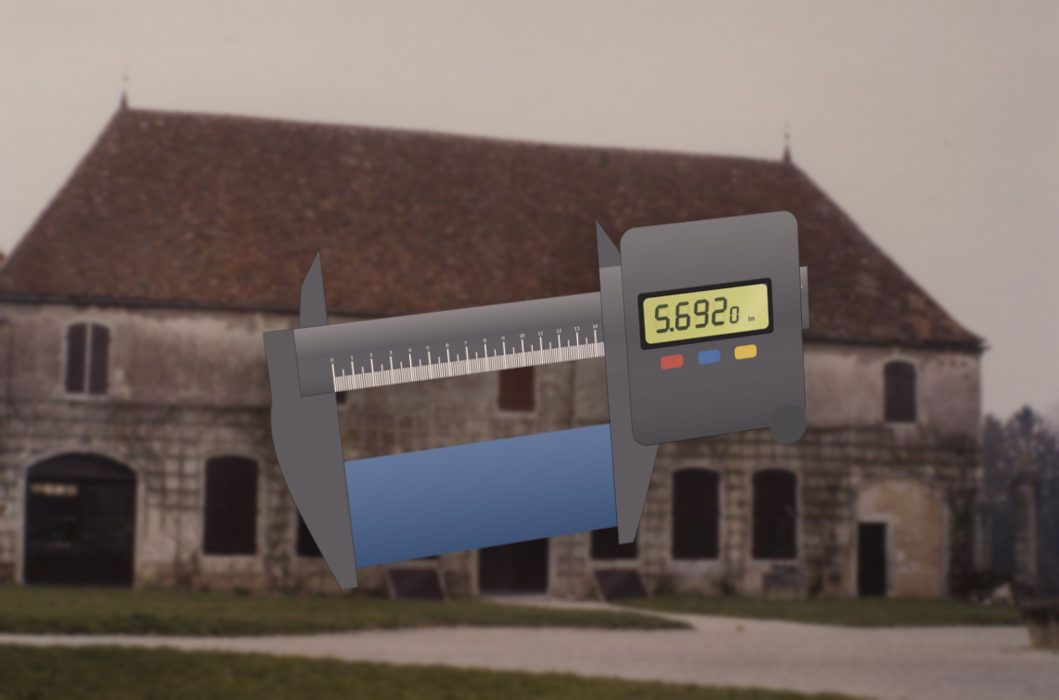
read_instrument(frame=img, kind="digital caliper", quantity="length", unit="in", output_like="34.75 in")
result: 5.6920 in
